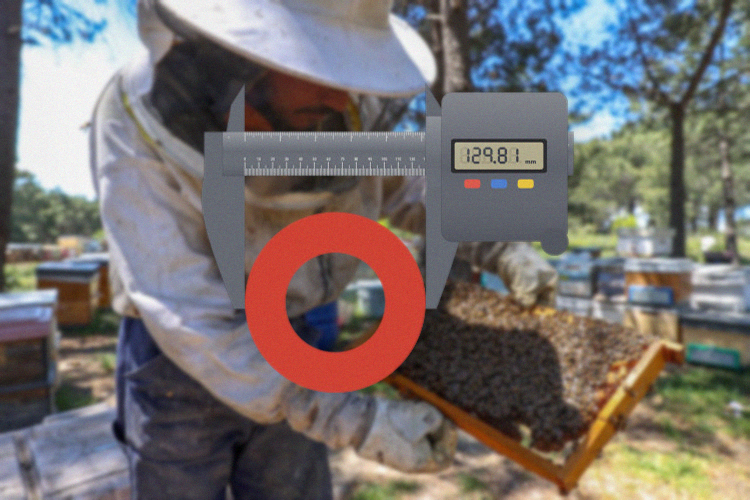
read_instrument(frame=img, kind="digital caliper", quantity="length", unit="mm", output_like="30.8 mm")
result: 129.81 mm
